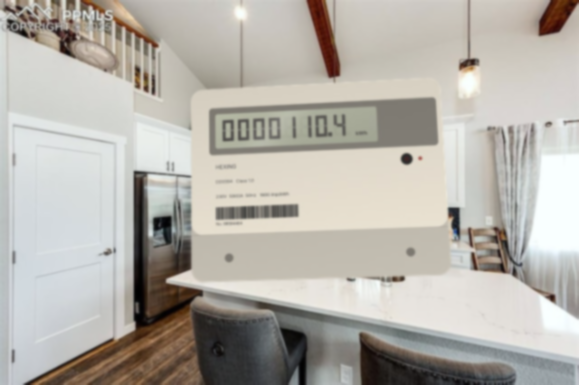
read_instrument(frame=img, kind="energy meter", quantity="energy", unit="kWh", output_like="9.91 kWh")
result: 110.4 kWh
